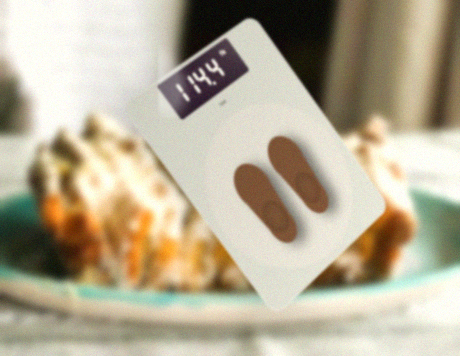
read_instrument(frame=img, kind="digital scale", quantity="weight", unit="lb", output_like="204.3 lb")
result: 114.4 lb
